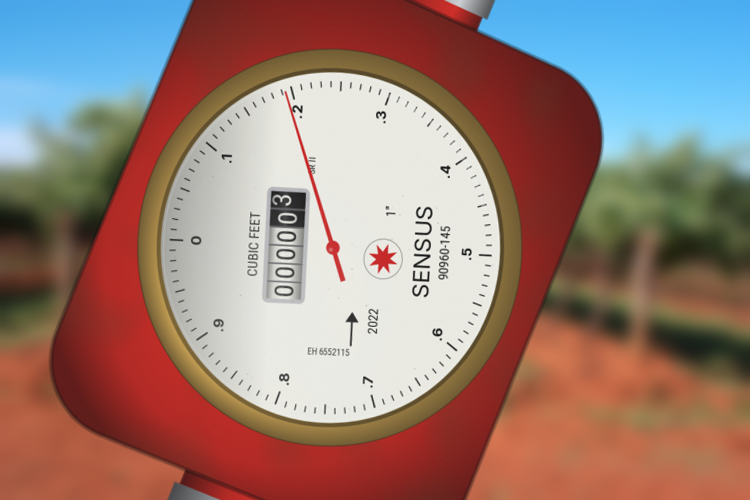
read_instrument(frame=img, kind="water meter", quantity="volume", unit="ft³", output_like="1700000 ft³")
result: 3.19 ft³
